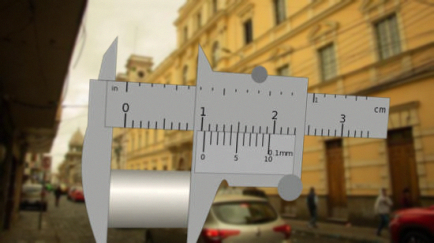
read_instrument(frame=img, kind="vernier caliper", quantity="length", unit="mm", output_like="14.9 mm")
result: 10.4 mm
